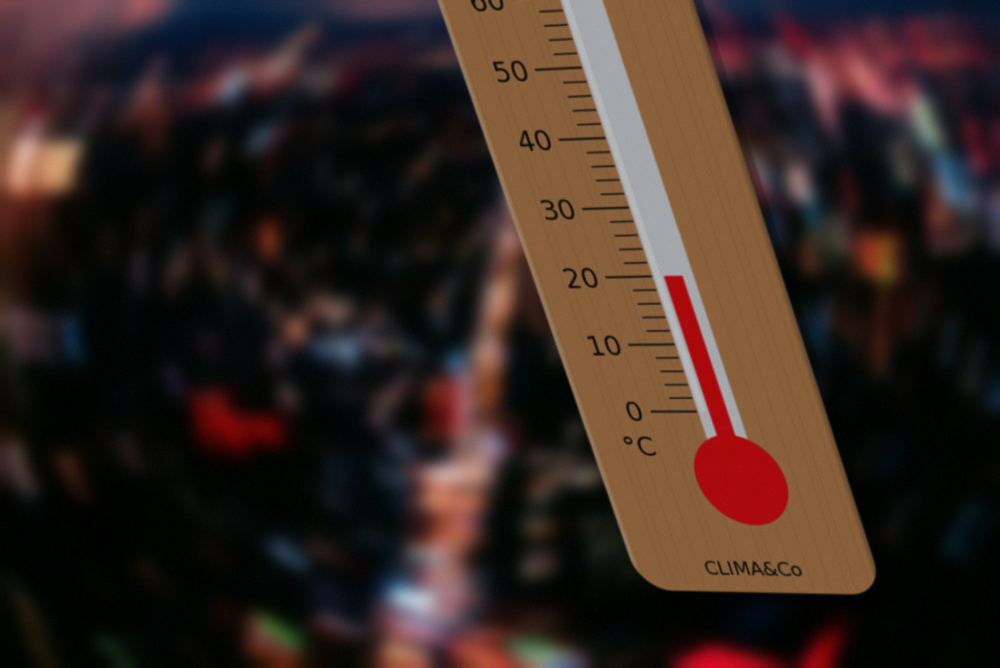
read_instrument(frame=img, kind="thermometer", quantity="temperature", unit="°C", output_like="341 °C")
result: 20 °C
